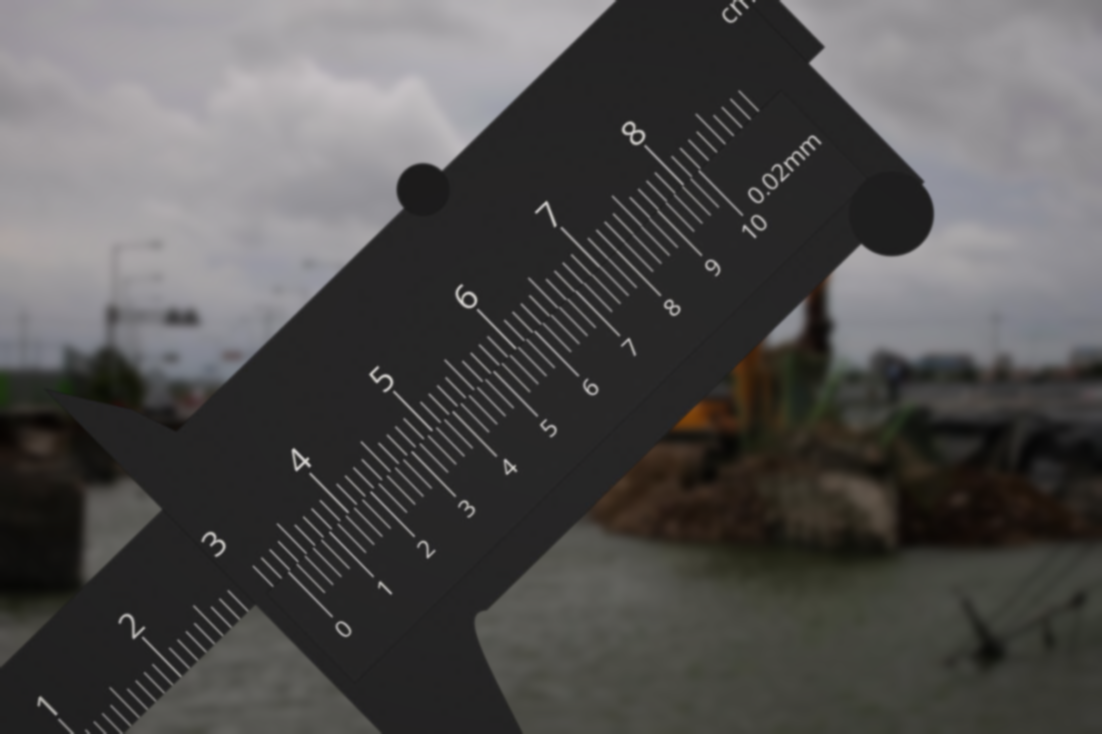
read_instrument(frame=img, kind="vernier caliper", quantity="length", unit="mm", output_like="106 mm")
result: 32.8 mm
